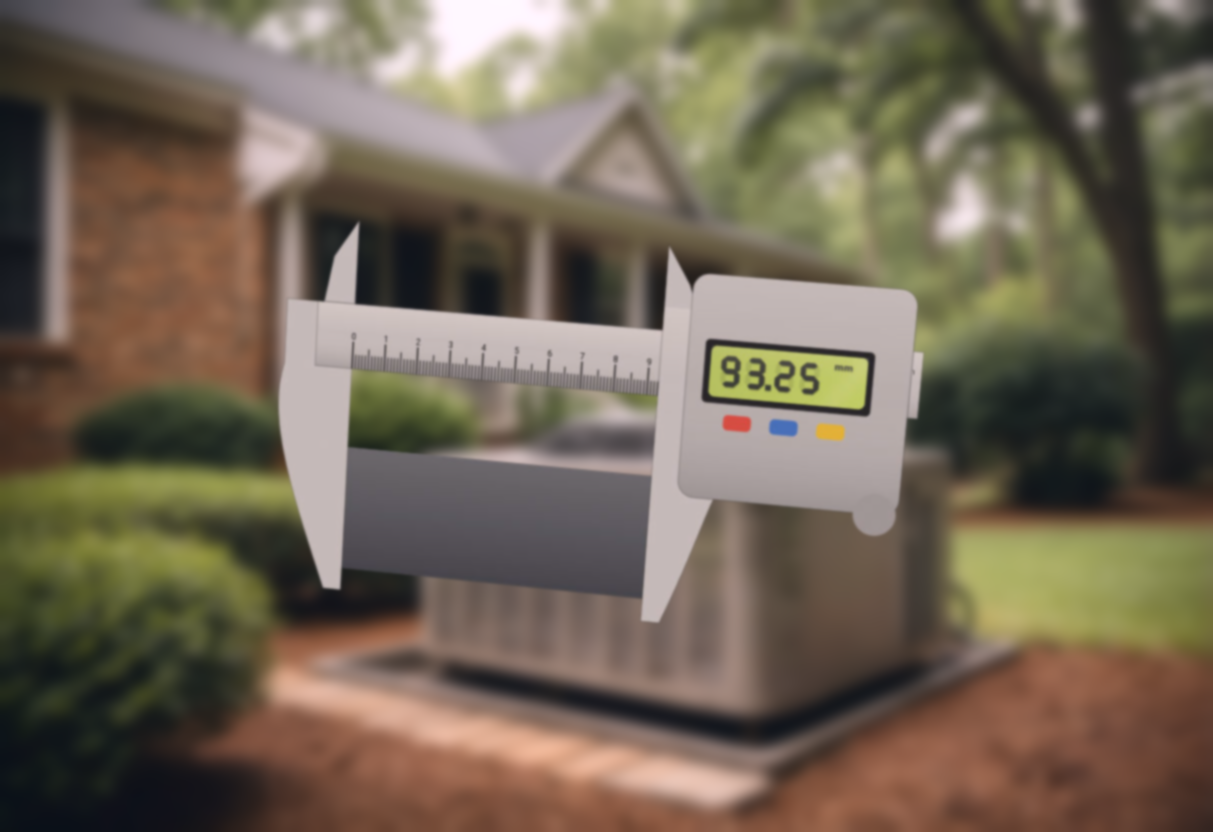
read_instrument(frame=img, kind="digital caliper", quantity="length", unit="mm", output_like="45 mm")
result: 93.25 mm
